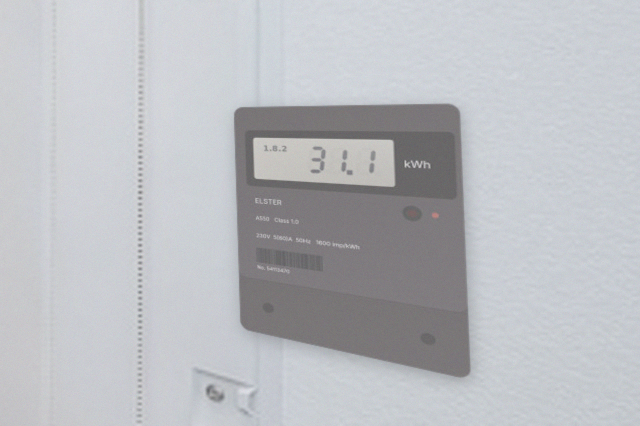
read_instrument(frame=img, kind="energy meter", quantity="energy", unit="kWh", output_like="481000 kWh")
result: 31.1 kWh
